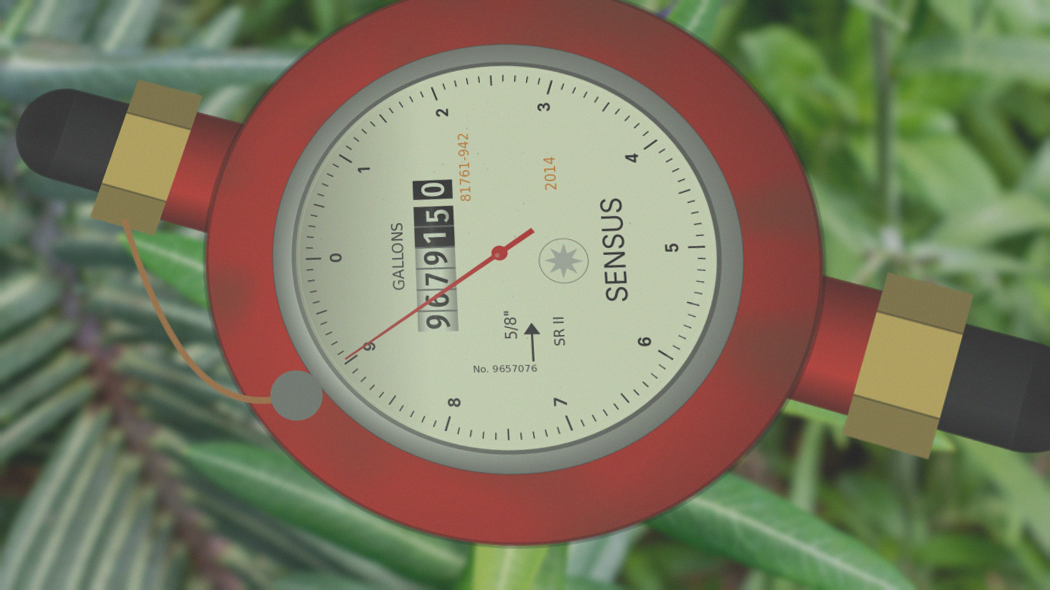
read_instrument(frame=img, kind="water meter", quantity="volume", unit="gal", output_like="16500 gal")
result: 9679149.0 gal
